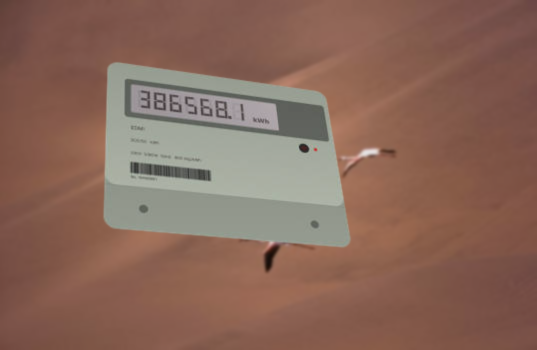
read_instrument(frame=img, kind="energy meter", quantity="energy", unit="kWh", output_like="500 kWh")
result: 386568.1 kWh
